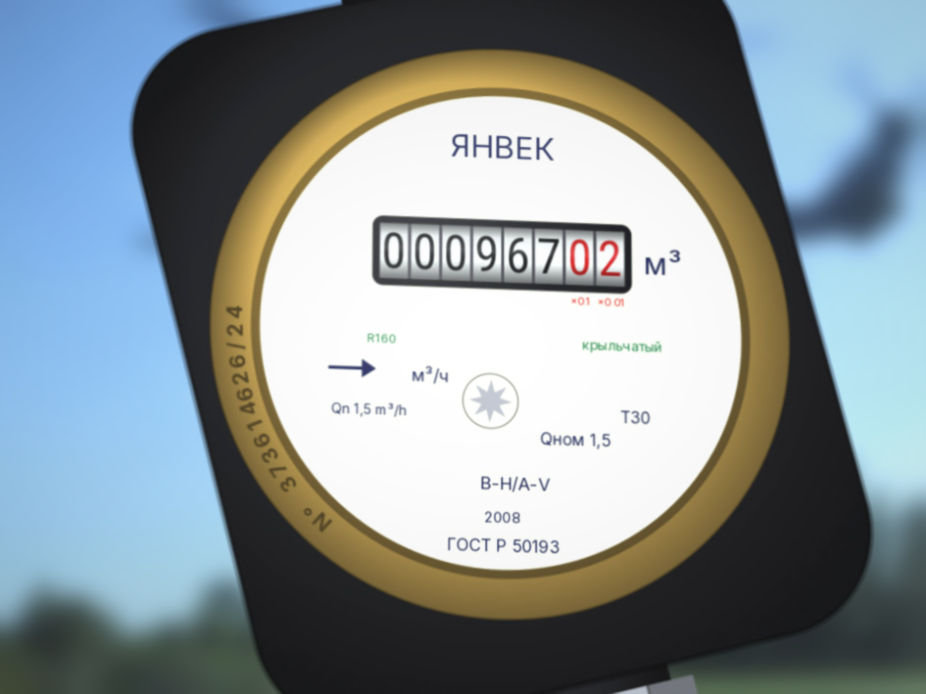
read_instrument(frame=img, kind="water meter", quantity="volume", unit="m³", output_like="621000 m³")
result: 967.02 m³
